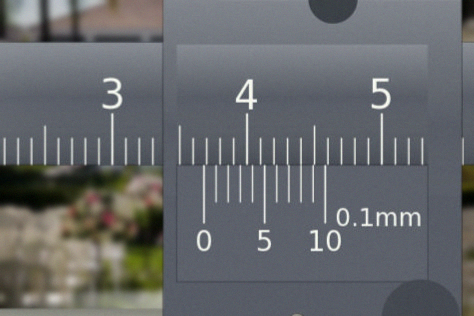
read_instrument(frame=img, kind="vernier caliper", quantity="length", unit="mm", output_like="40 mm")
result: 36.8 mm
